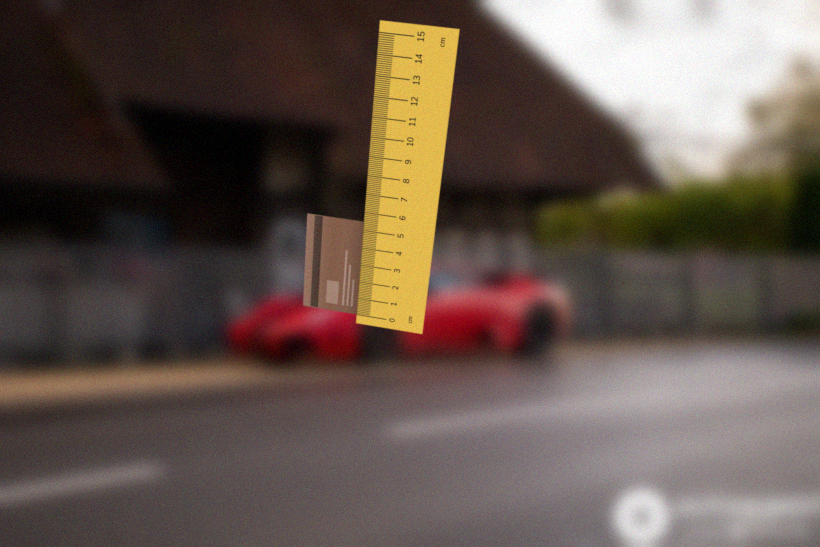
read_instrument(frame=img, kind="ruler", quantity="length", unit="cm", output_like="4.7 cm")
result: 5.5 cm
